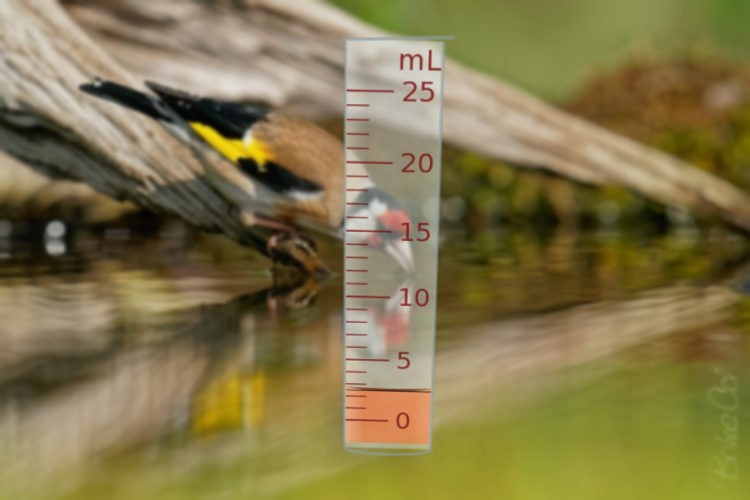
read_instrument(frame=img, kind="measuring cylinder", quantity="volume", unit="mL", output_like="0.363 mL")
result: 2.5 mL
